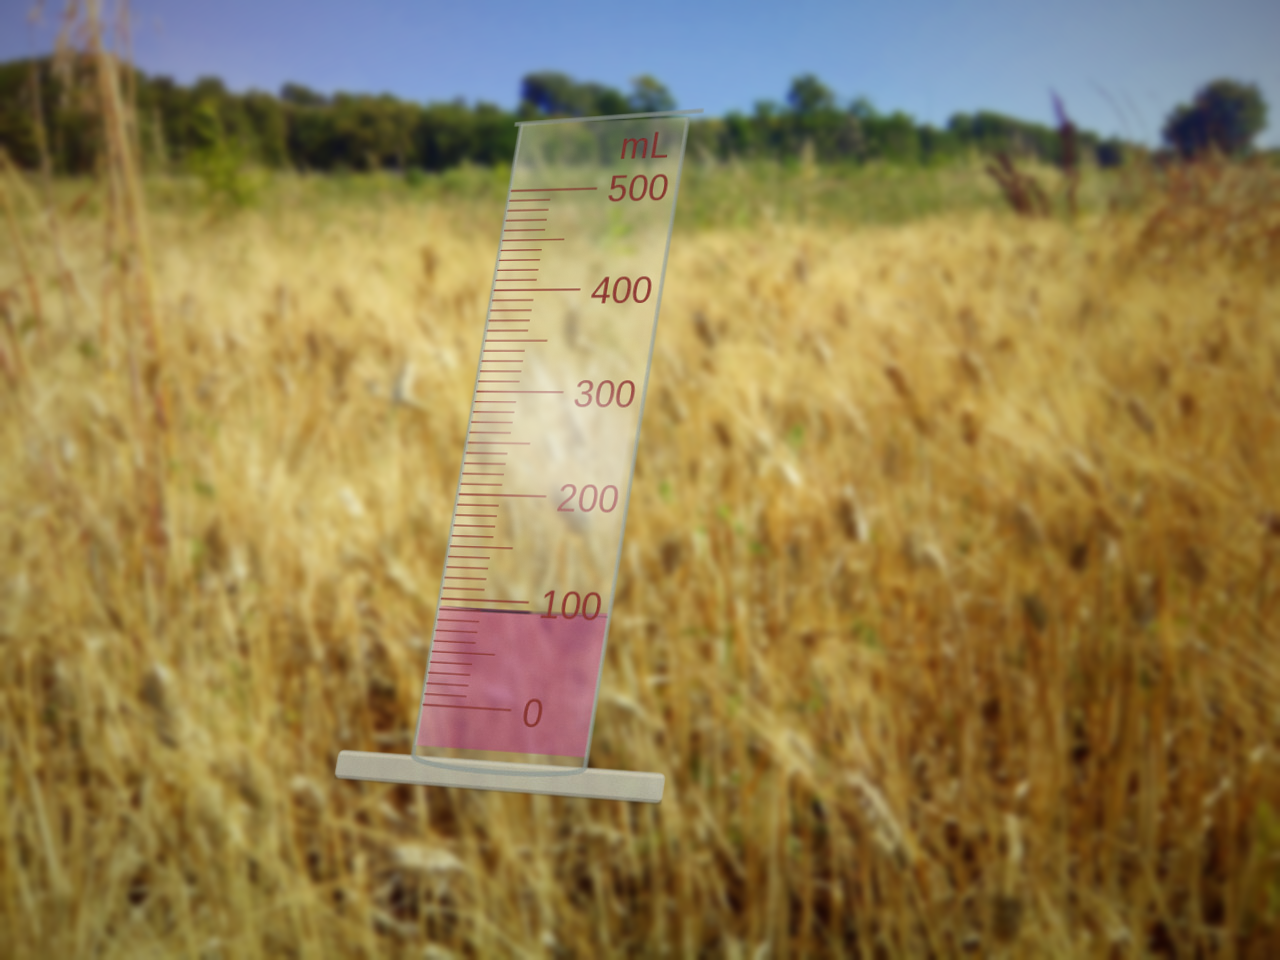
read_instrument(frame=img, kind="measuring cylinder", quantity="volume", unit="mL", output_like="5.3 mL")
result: 90 mL
